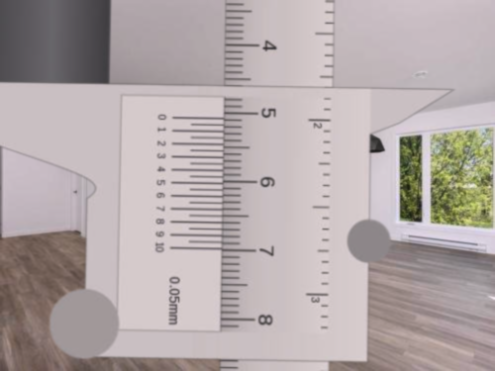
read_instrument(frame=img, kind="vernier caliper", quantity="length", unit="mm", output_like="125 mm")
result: 50.8 mm
